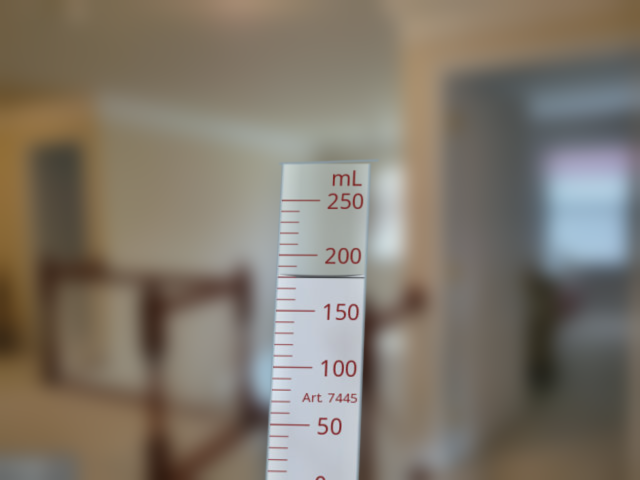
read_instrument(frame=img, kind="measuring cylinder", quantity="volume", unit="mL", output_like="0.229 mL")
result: 180 mL
